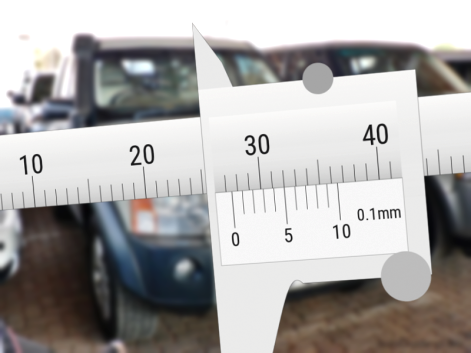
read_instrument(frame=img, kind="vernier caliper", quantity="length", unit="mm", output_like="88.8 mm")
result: 27.5 mm
